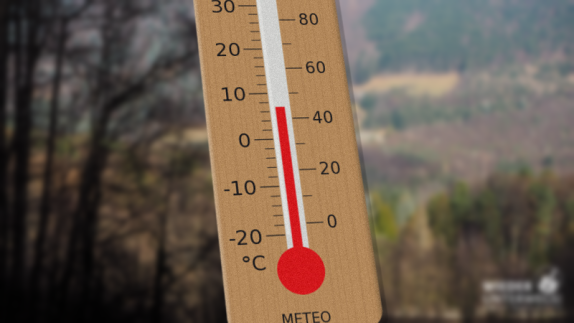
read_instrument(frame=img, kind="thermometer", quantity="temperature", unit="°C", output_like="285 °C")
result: 7 °C
